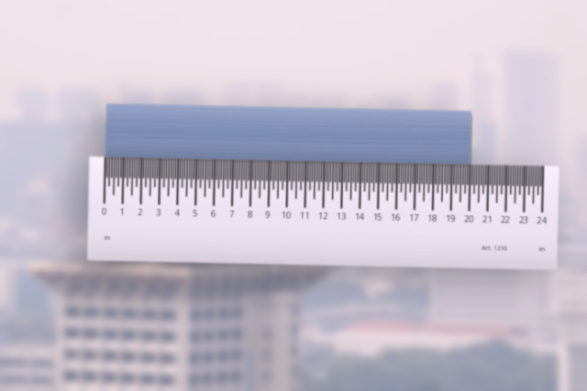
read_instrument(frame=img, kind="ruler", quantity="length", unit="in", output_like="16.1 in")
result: 20 in
